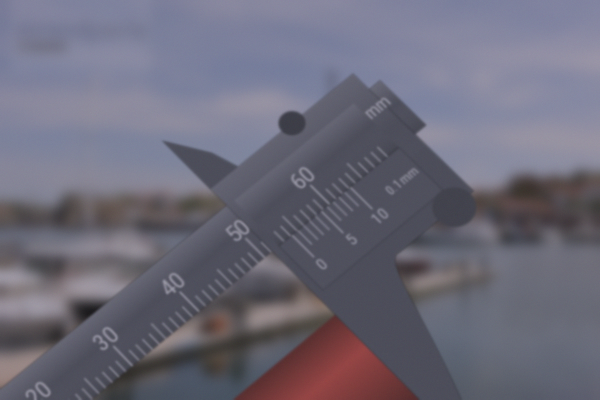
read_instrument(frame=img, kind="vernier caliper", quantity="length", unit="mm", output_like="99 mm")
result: 54.2 mm
